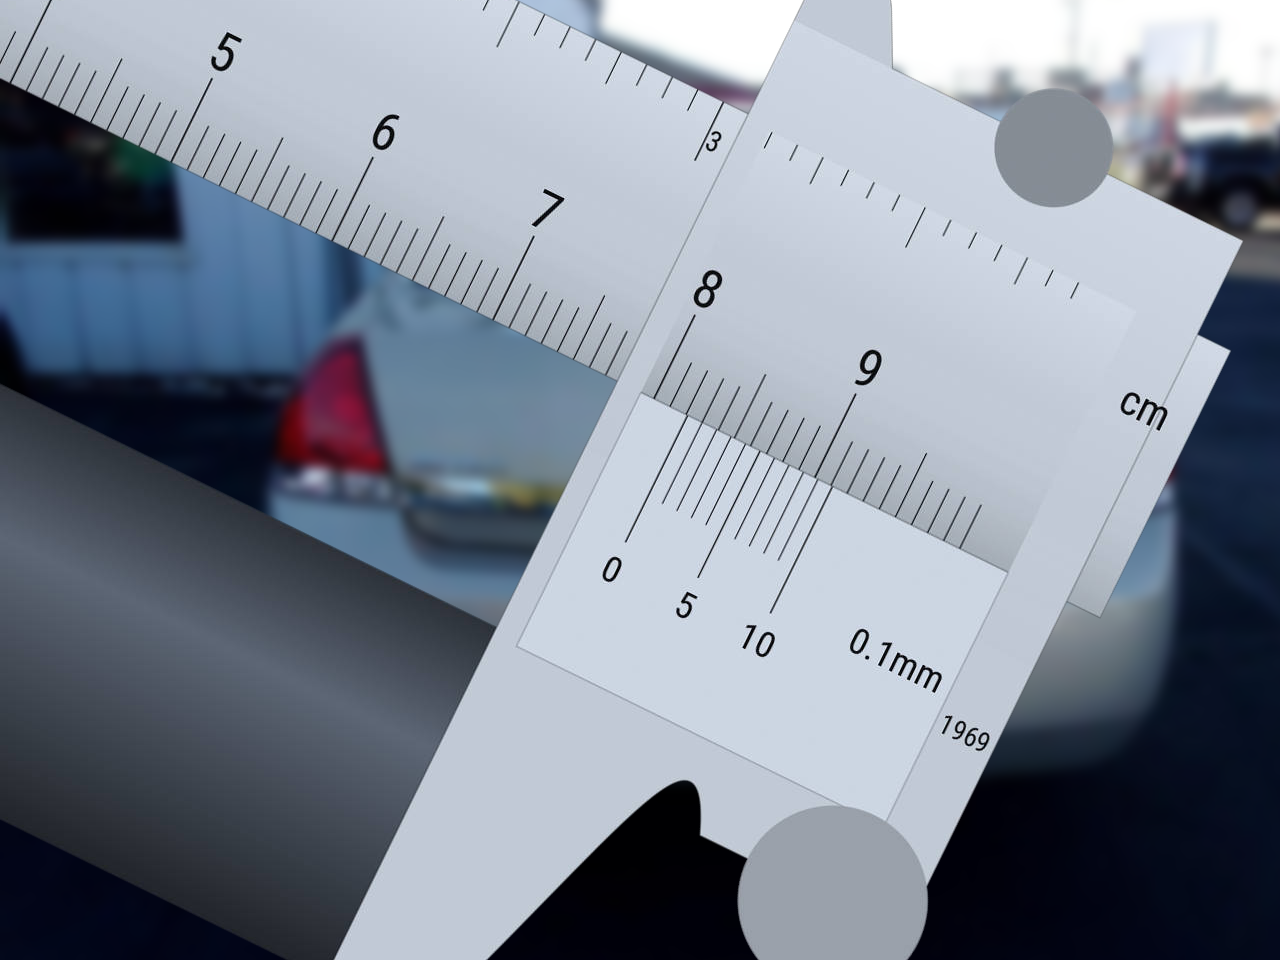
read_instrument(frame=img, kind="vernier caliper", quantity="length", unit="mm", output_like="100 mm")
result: 82.1 mm
